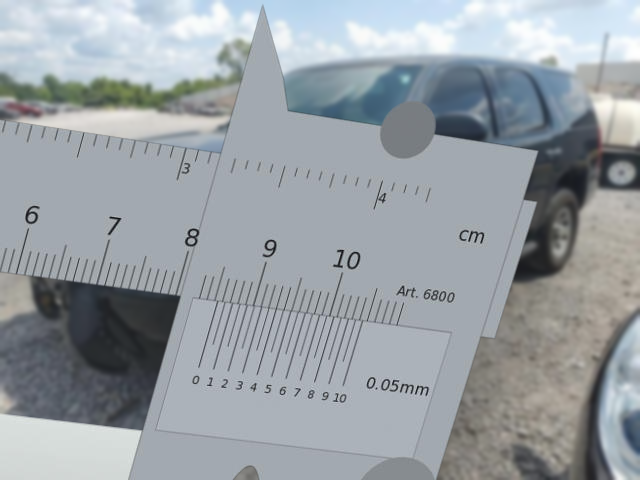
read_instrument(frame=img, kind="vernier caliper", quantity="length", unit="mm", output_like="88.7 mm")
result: 85.4 mm
